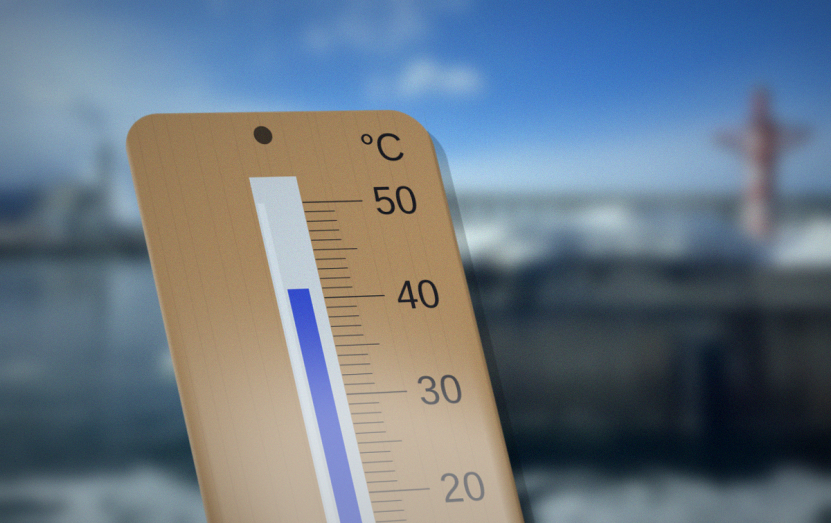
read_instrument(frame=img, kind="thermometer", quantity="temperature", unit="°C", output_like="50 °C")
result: 41 °C
